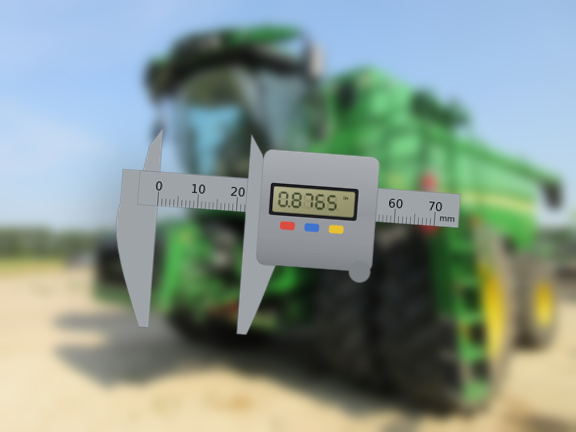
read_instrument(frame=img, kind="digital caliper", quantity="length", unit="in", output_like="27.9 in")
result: 0.8765 in
